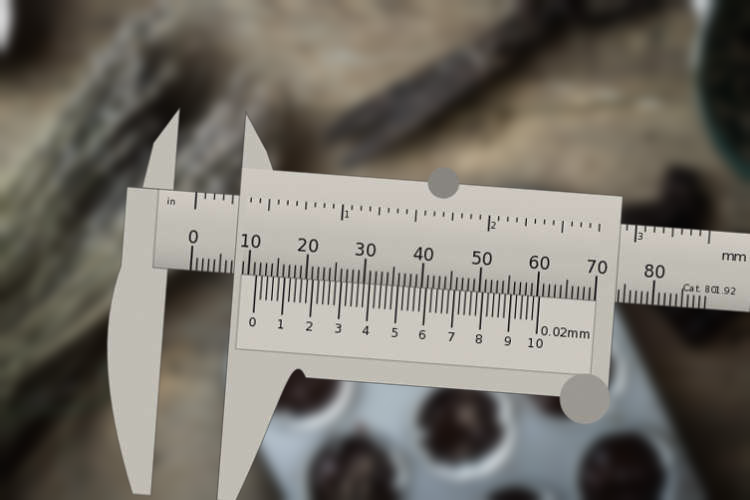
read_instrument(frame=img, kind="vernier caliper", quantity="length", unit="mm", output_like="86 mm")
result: 11.4 mm
